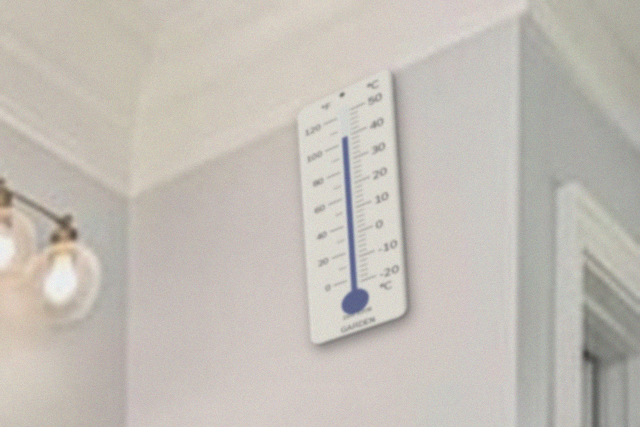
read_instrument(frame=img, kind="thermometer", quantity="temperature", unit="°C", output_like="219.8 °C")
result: 40 °C
